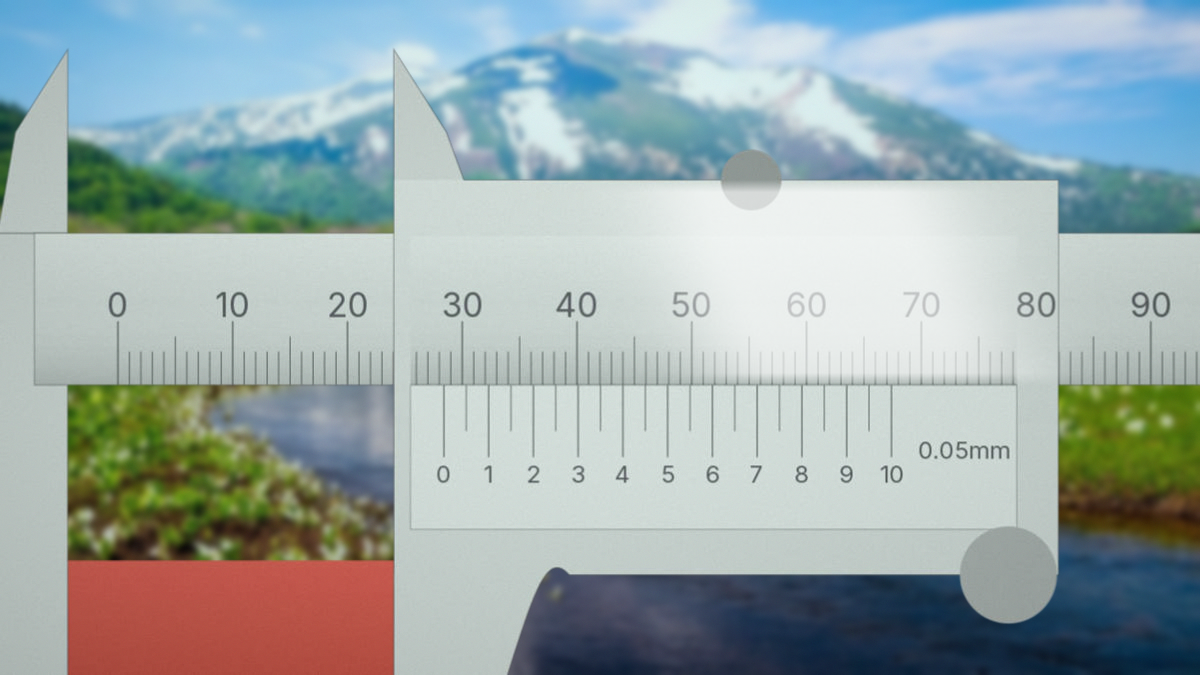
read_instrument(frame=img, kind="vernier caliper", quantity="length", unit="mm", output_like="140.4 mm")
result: 28.4 mm
